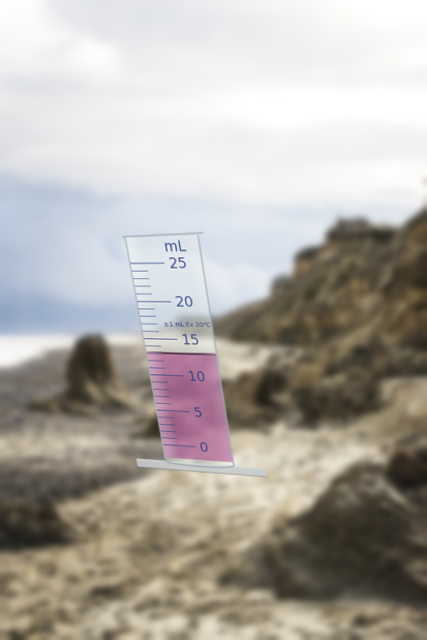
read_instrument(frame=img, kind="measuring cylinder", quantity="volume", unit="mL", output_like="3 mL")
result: 13 mL
